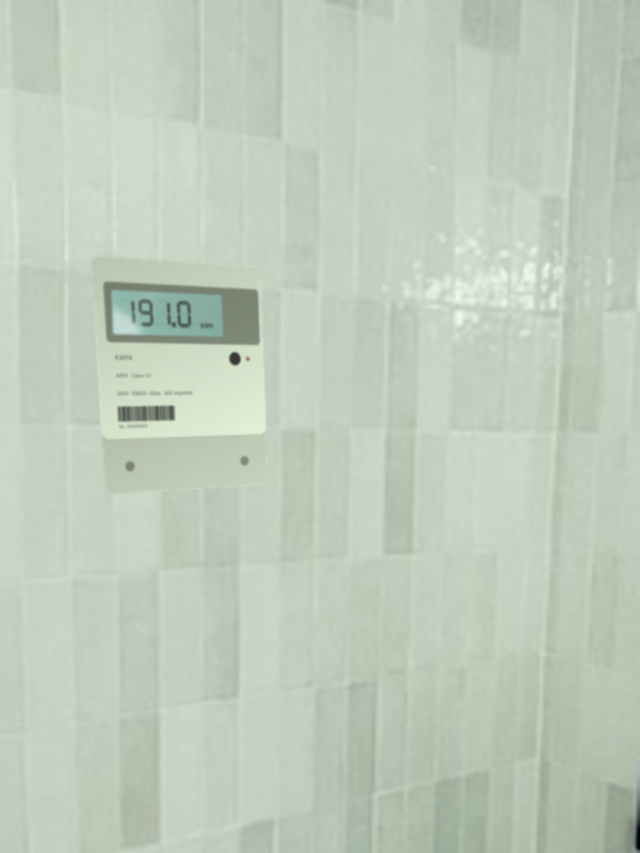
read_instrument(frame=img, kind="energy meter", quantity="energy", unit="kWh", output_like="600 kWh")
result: 191.0 kWh
